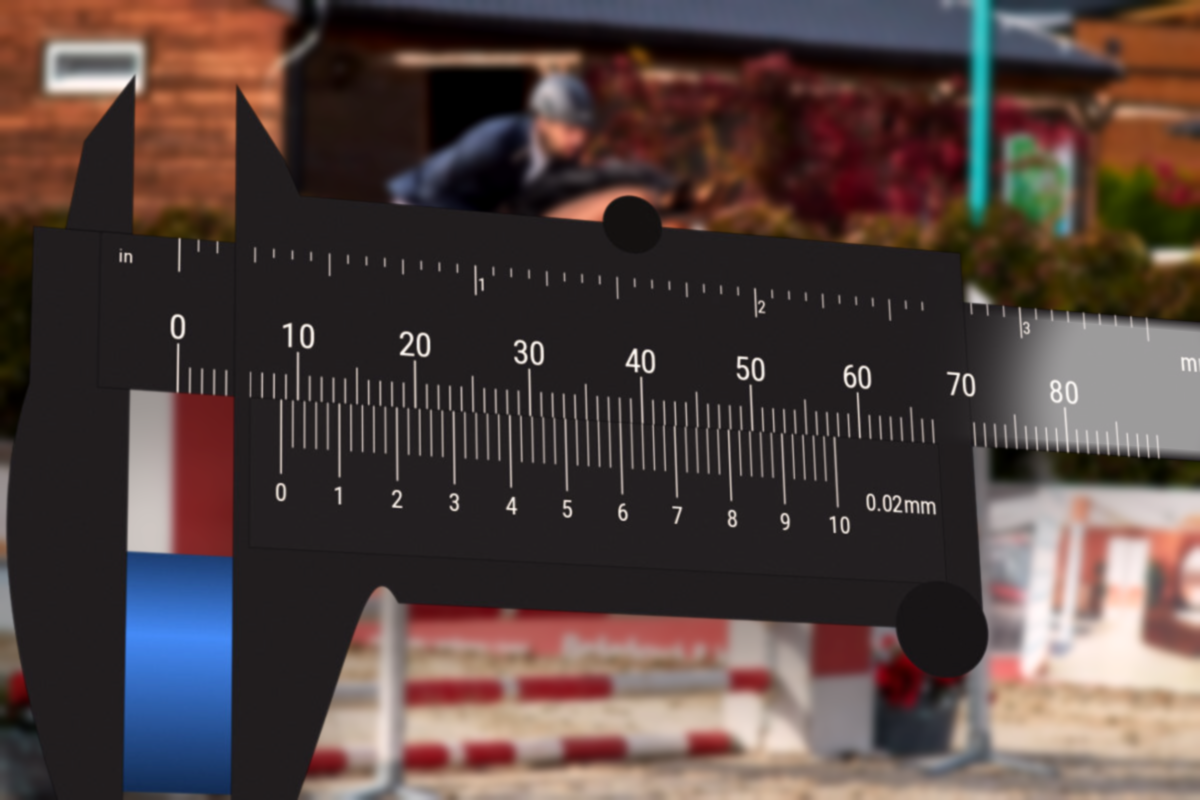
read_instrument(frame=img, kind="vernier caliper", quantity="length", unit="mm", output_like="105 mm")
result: 8.6 mm
